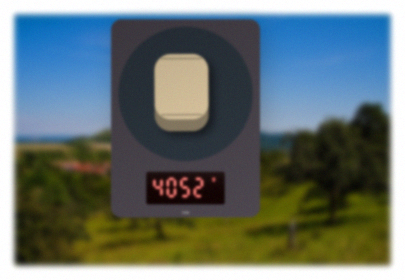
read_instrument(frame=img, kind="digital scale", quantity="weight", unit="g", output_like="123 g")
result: 4052 g
